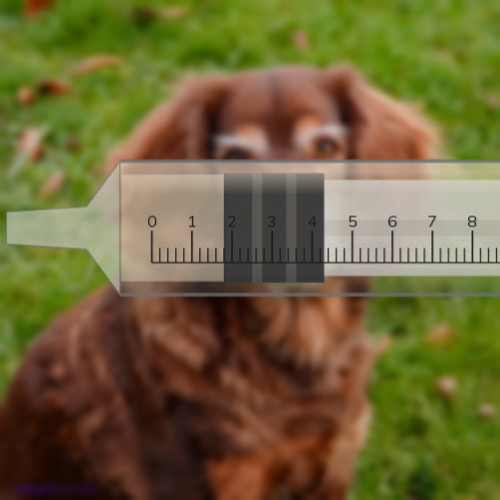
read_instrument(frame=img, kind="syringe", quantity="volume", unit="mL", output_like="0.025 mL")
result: 1.8 mL
